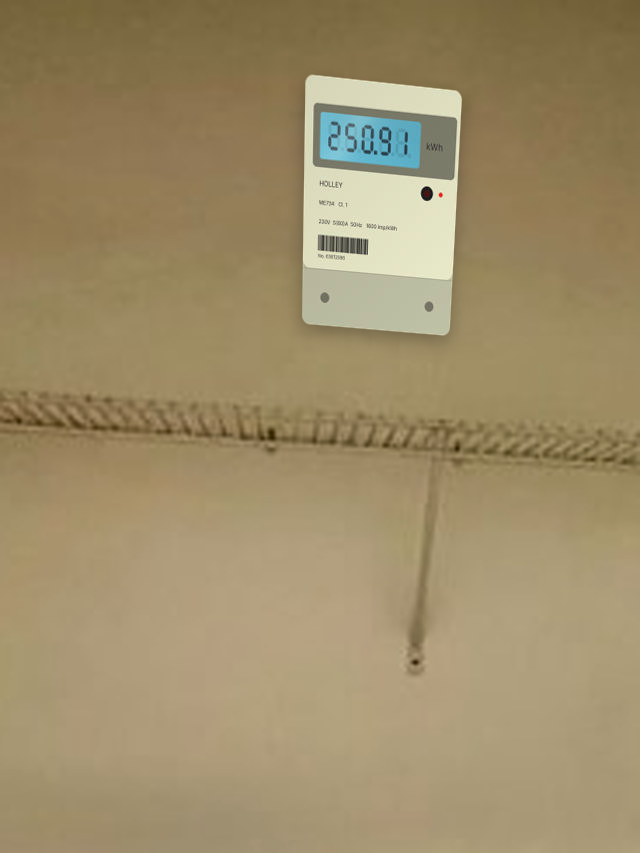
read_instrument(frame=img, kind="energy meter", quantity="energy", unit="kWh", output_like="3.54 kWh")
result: 250.91 kWh
